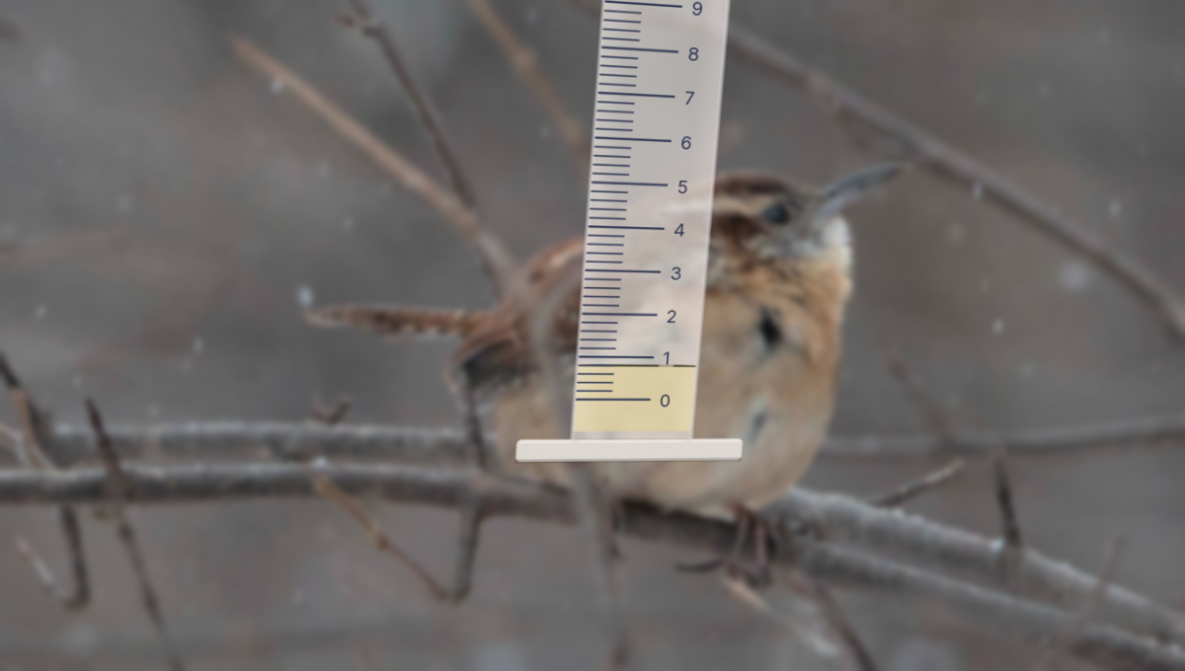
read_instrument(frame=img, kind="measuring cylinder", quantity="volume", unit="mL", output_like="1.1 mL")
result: 0.8 mL
